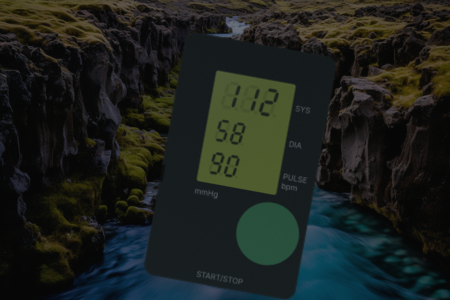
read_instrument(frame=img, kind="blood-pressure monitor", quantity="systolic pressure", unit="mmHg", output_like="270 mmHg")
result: 112 mmHg
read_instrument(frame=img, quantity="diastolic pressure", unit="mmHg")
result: 58 mmHg
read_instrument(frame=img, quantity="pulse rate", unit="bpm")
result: 90 bpm
